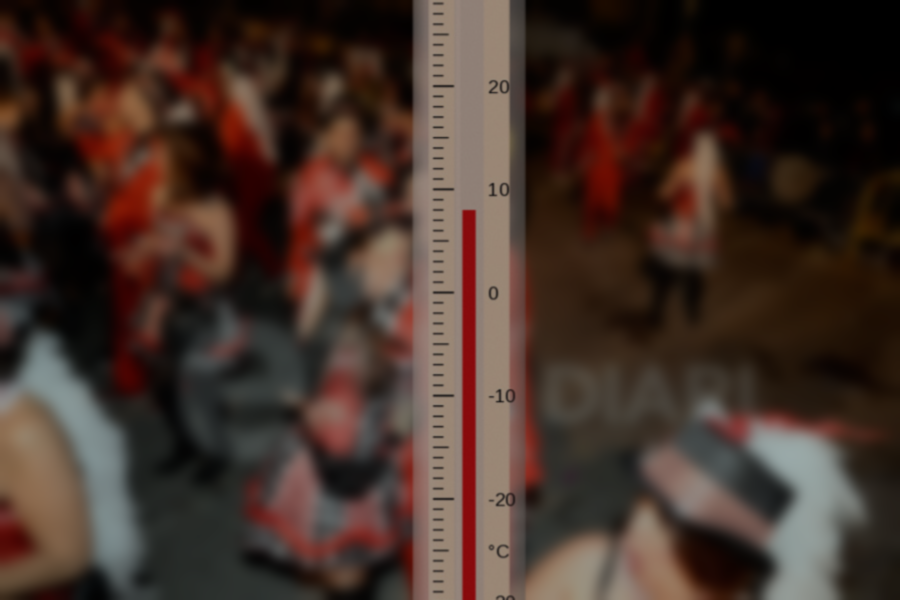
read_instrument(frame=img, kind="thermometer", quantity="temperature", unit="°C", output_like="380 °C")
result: 8 °C
